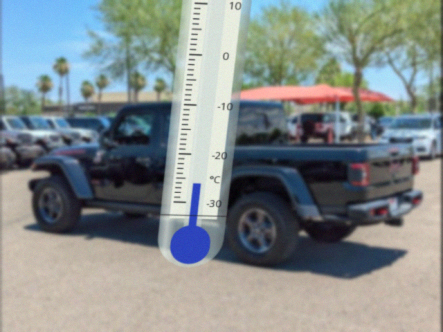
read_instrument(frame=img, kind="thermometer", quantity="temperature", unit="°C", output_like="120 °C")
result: -26 °C
